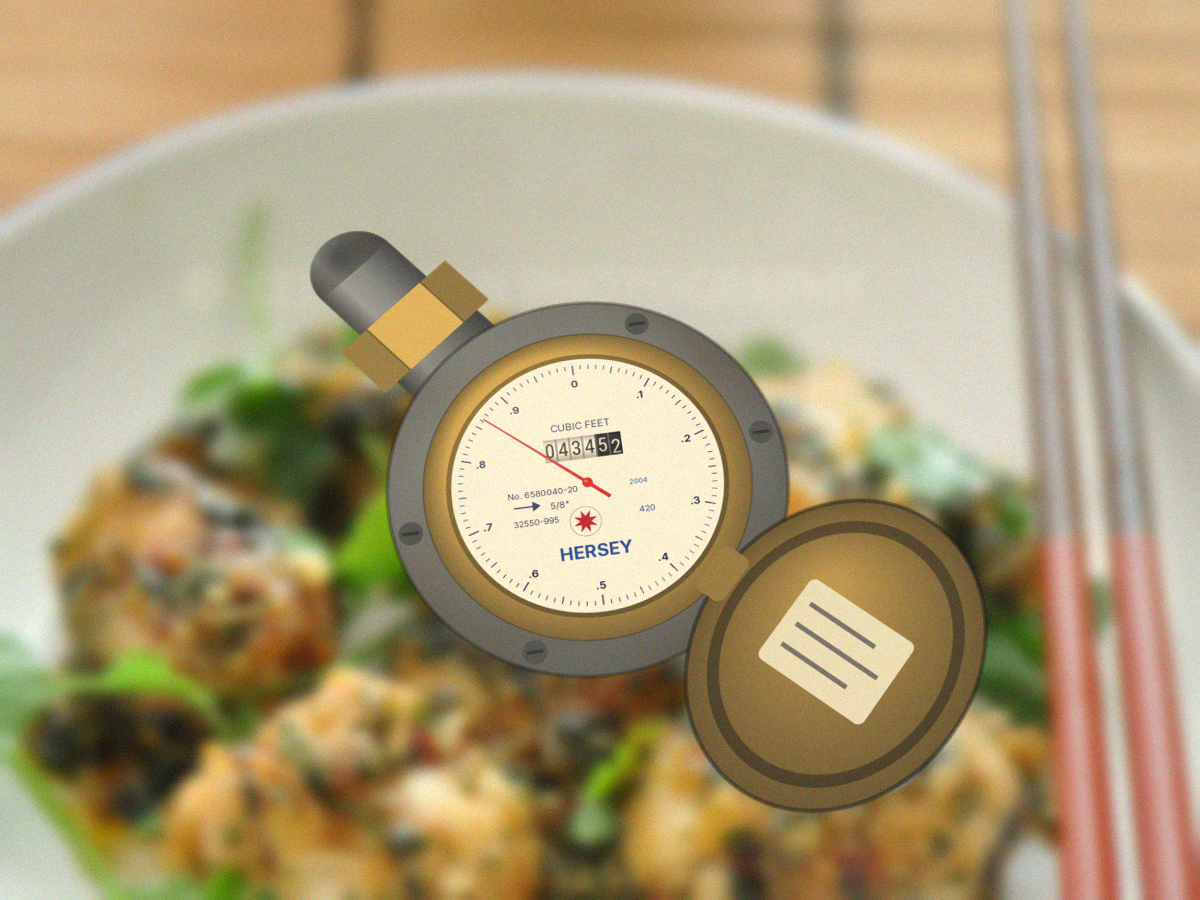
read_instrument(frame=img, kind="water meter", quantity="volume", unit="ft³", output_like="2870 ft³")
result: 43451.86 ft³
